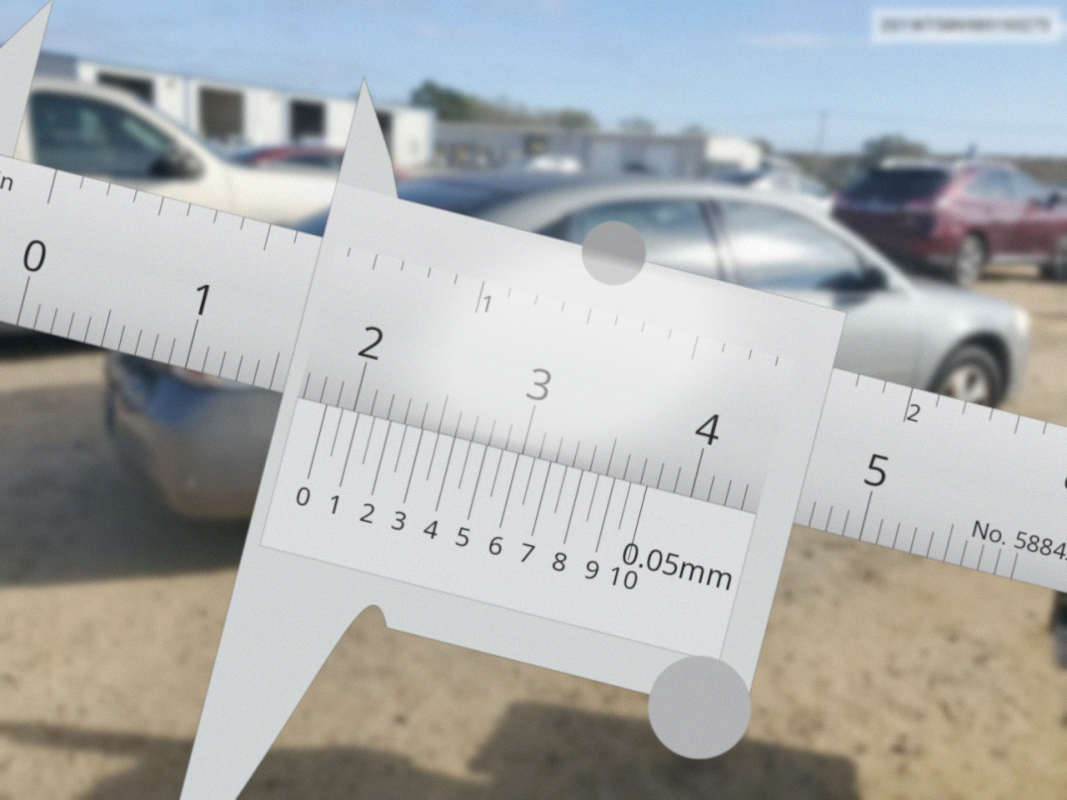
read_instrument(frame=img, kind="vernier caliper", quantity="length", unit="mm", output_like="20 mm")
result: 18.4 mm
